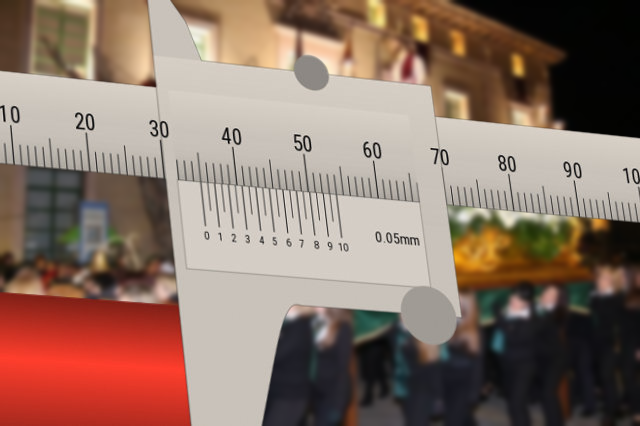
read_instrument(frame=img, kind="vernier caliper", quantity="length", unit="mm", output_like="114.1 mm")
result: 35.0 mm
